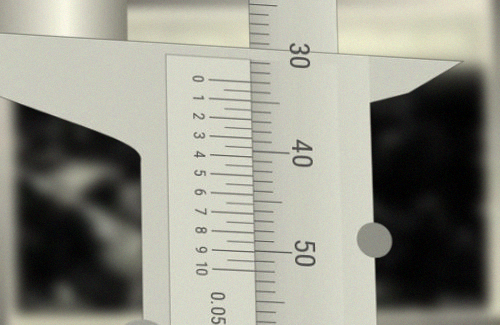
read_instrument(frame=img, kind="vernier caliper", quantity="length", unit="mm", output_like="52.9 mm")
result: 33.0 mm
